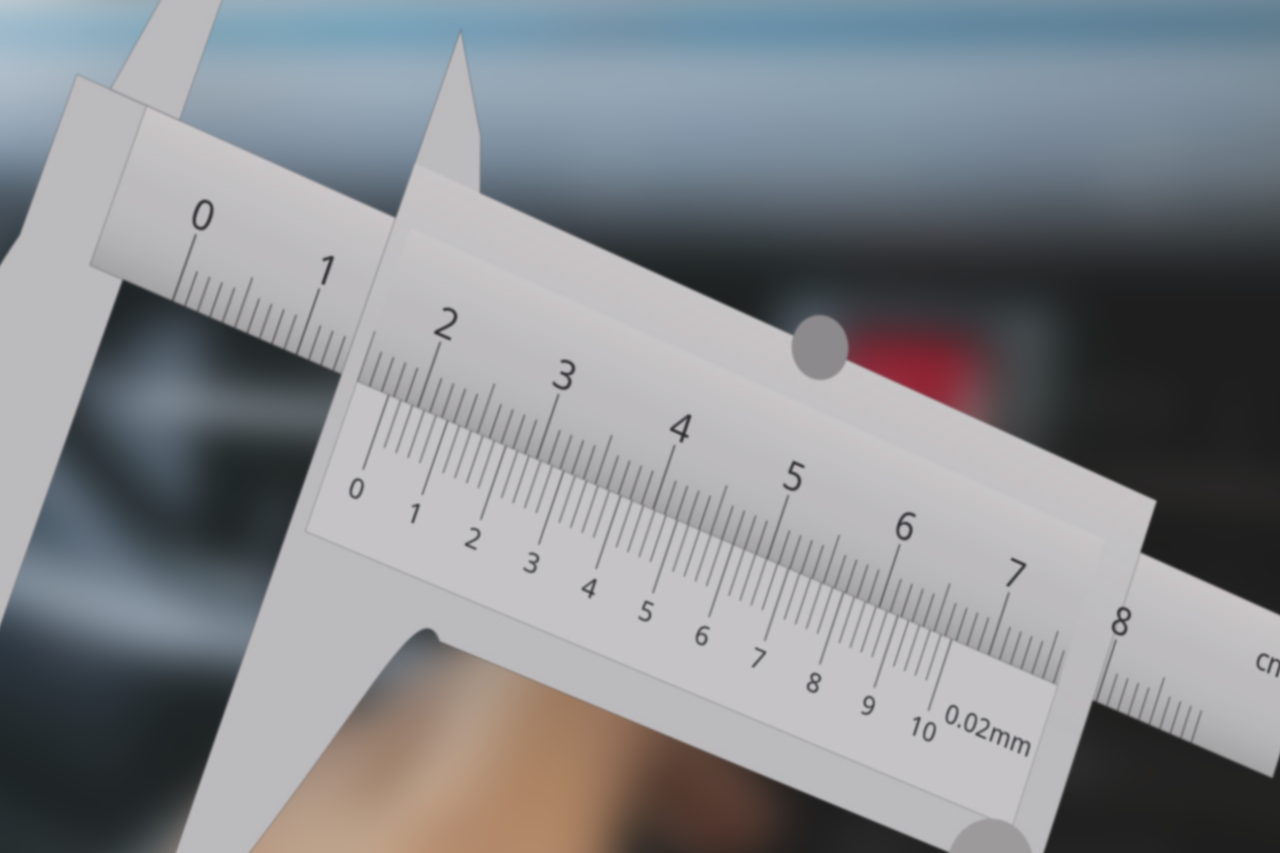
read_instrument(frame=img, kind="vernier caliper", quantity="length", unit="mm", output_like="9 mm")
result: 17.6 mm
